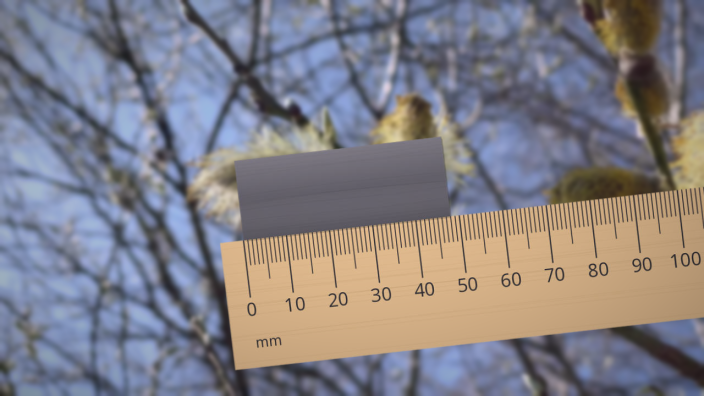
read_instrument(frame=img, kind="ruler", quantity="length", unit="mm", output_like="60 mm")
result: 48 mm
